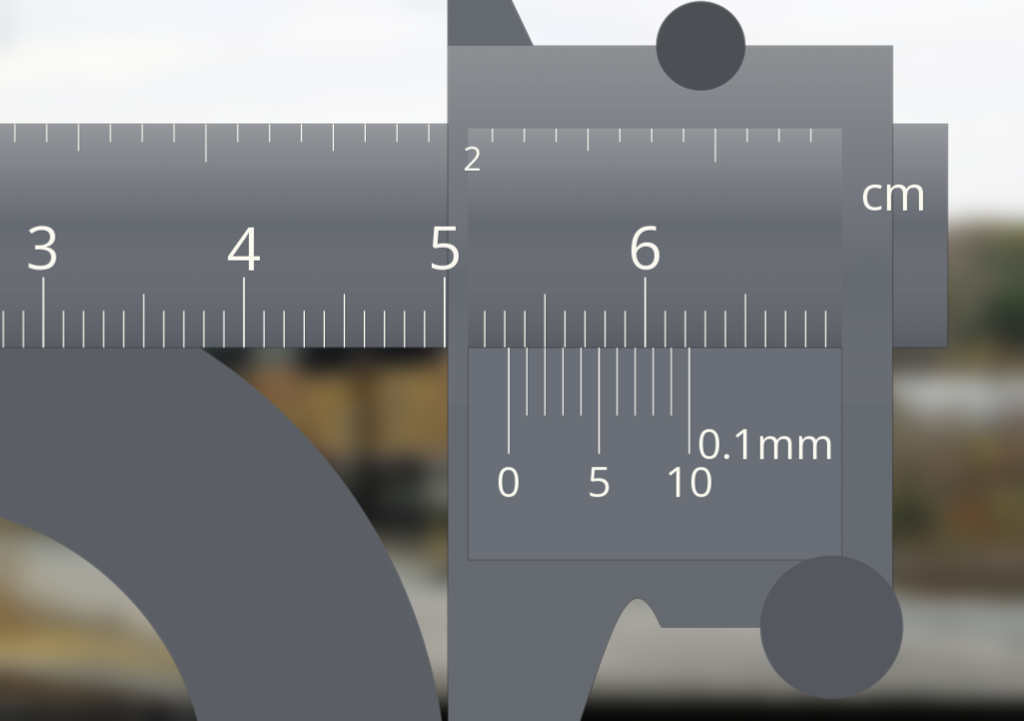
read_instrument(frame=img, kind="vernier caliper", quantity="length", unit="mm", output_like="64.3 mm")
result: 53.2 mm
